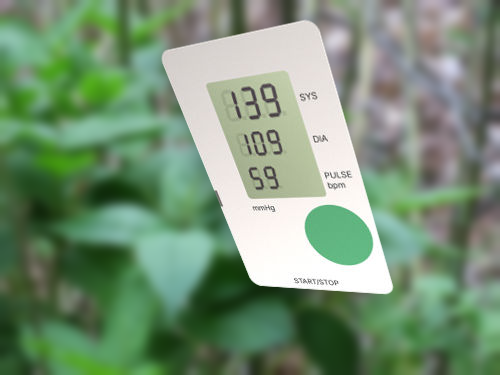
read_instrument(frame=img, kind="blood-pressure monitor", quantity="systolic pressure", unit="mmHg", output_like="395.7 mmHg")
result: 139 mmHg
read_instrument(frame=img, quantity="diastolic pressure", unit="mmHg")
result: 109 mmHg
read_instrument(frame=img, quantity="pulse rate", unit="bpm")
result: 59 bpm
